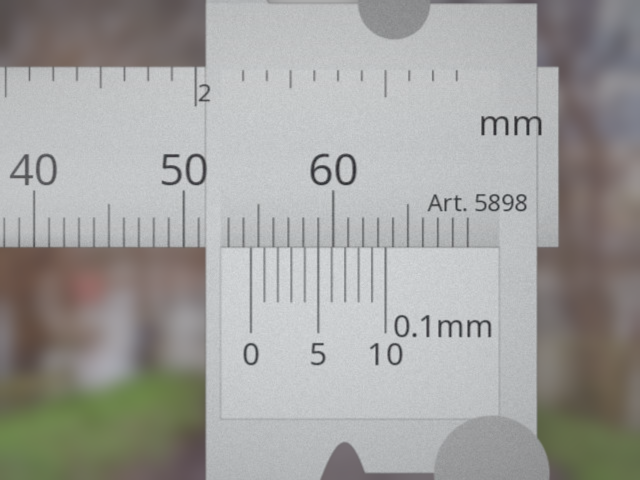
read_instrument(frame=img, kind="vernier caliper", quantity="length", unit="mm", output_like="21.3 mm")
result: 54.5 mm
